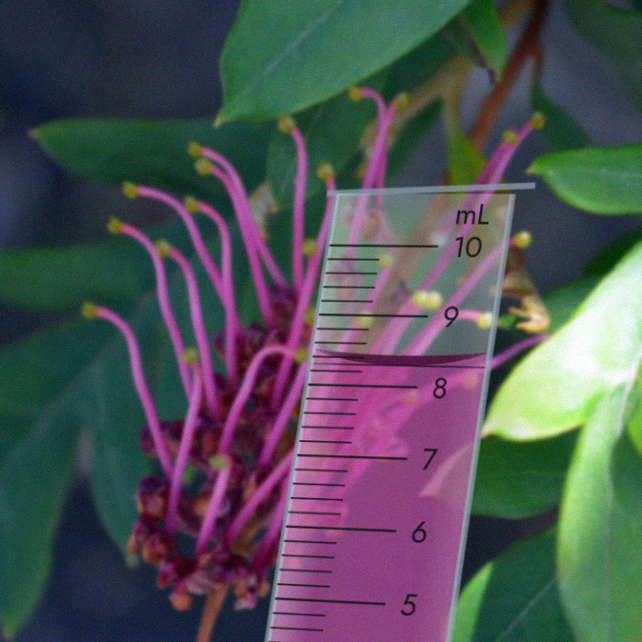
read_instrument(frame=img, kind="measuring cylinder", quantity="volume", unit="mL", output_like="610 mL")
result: 8.3 mL
